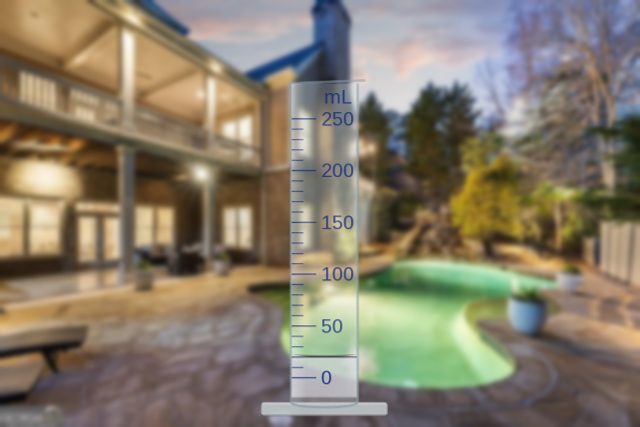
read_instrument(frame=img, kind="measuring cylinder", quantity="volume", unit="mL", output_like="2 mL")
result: 20 mL
